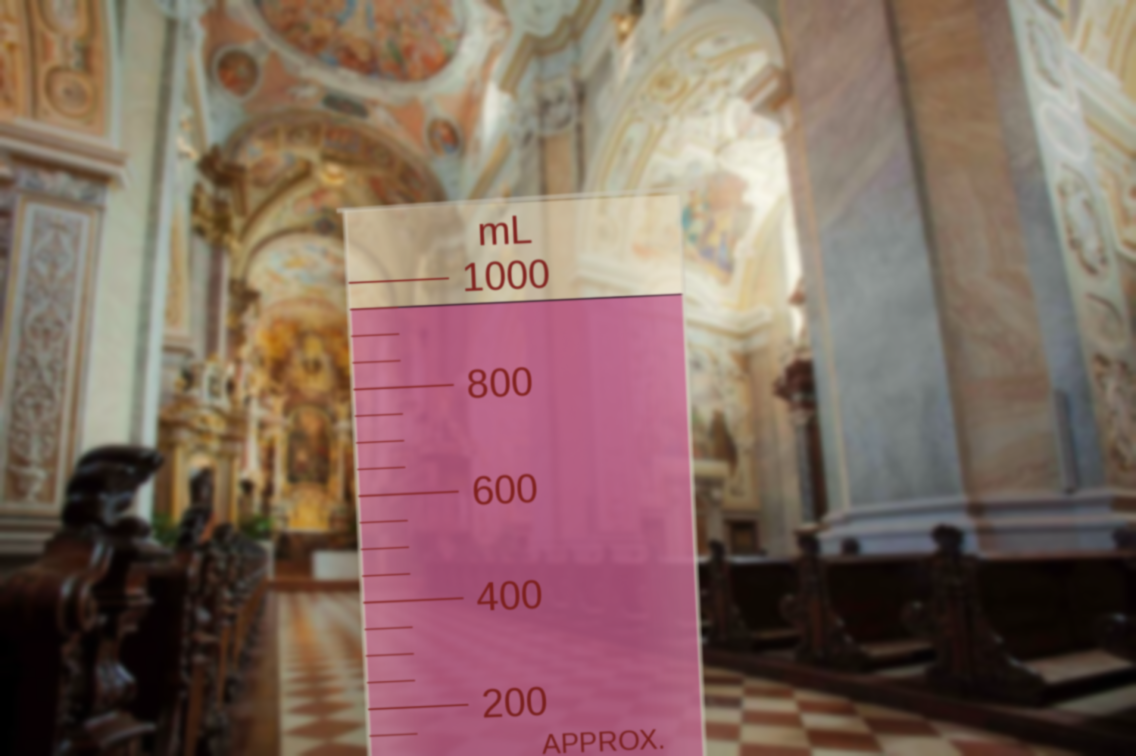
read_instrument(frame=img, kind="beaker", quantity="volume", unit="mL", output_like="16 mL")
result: 950 mL
